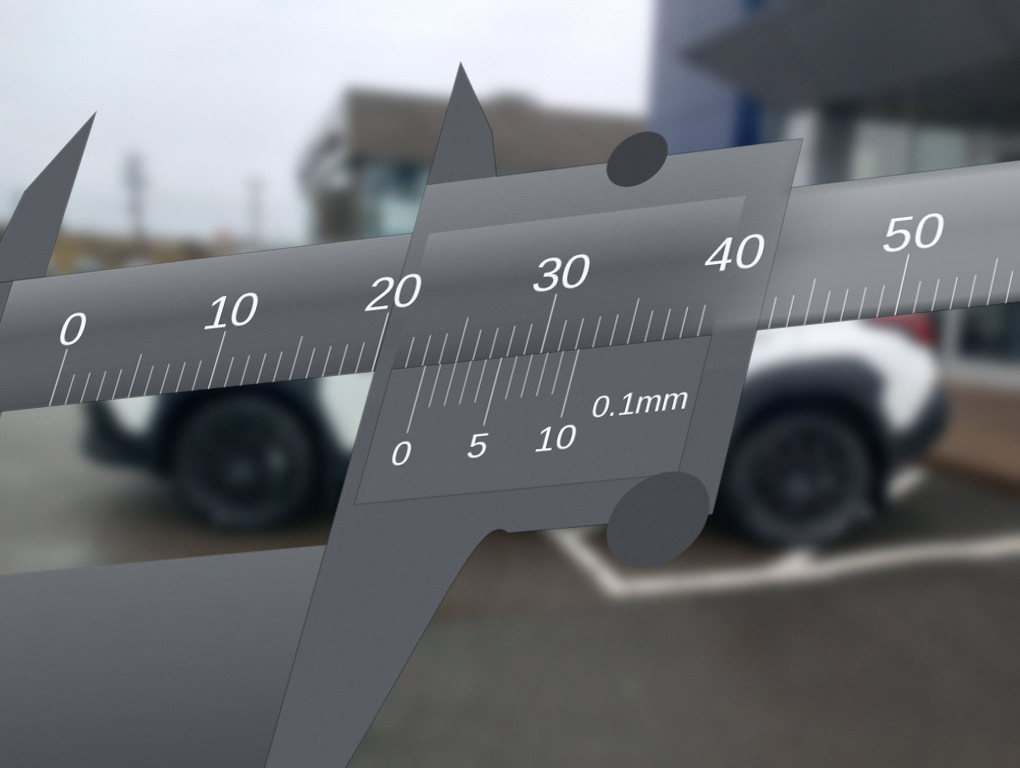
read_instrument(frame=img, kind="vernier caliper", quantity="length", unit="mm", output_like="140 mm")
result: 23.2 mm
